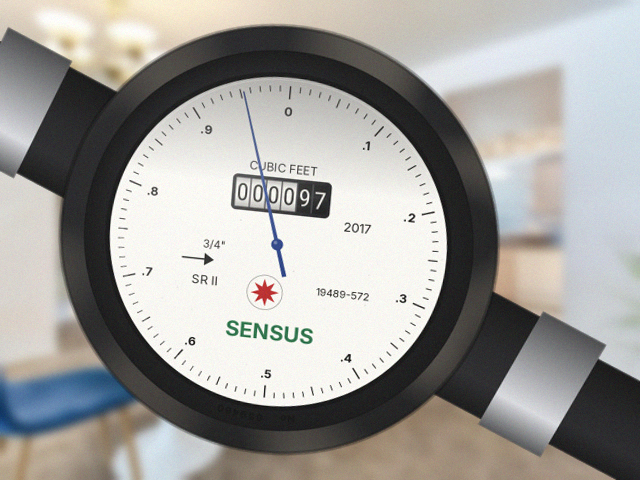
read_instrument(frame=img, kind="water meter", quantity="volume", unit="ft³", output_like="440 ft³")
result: 96.95 ft³
